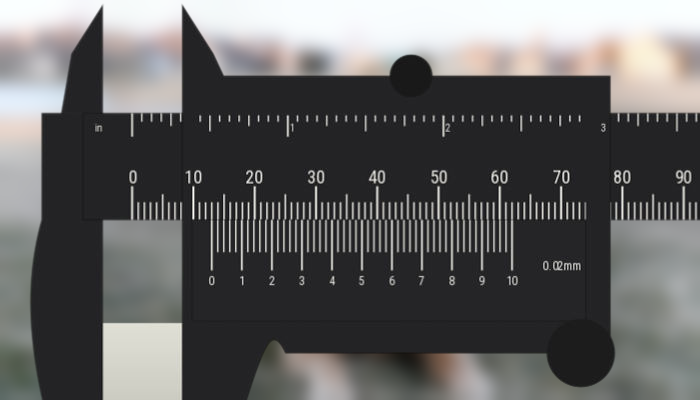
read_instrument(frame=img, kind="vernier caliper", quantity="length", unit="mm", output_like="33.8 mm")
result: 13.0 mm
